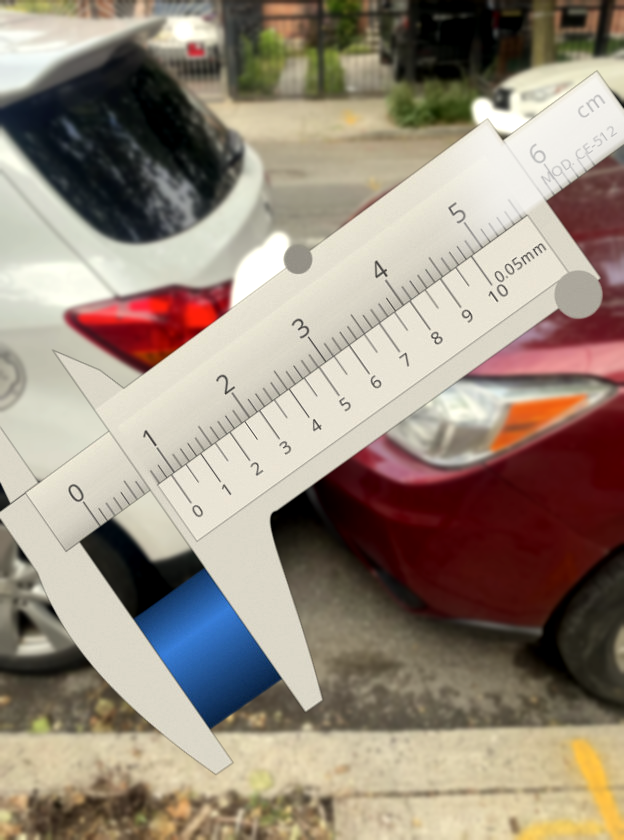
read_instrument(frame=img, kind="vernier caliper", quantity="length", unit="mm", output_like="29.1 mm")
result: 9.6 mm
